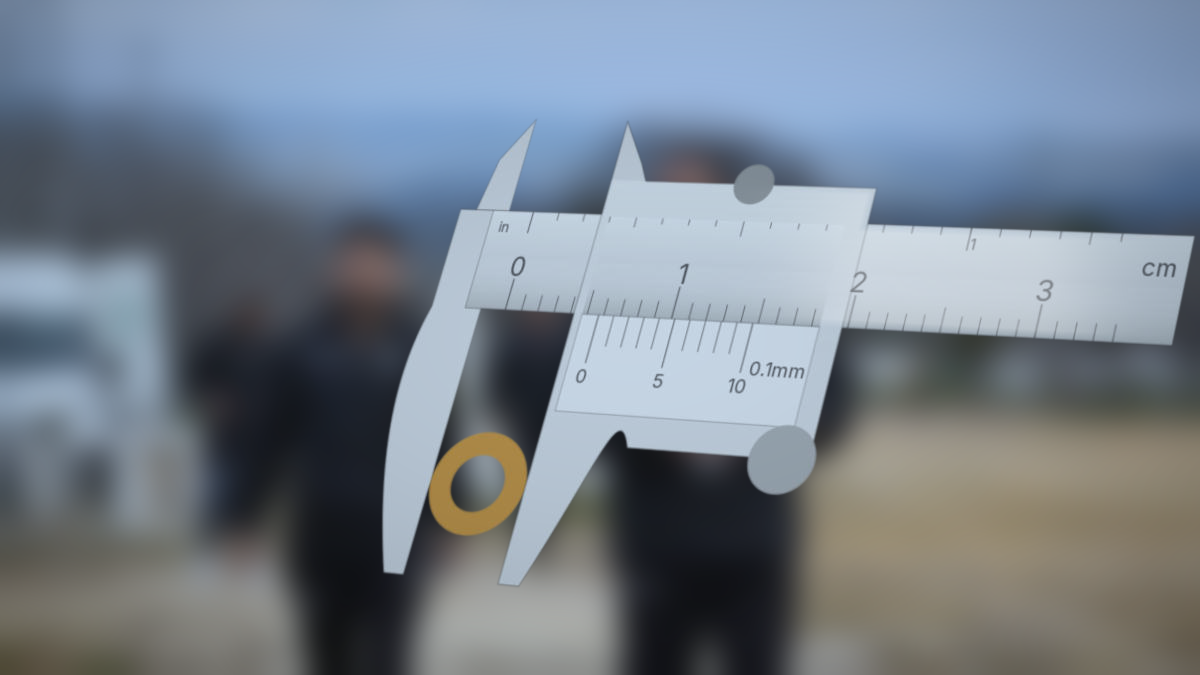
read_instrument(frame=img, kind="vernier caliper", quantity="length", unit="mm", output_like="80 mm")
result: 5.7 mm
